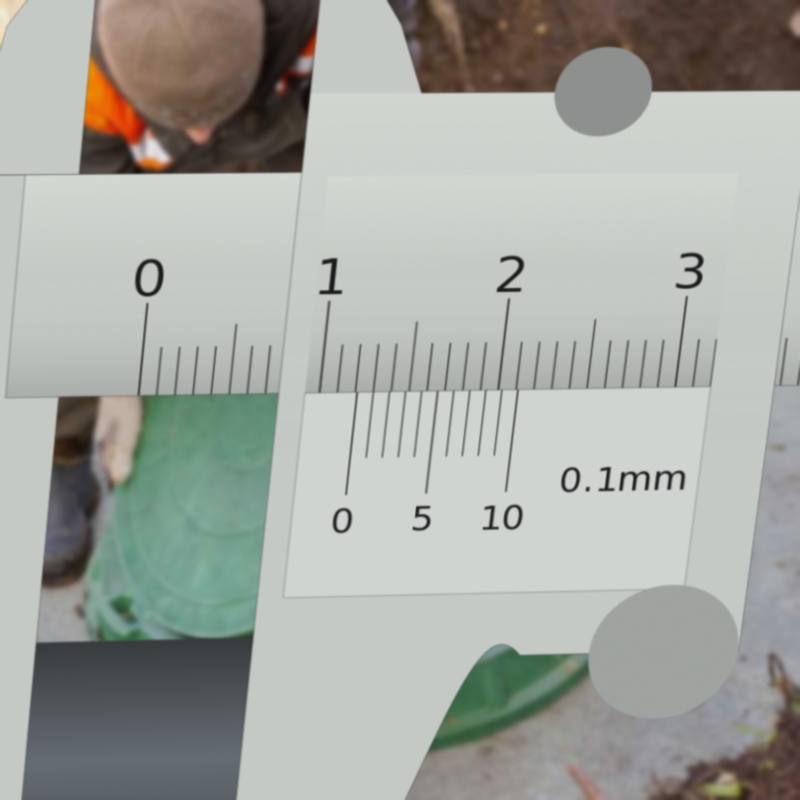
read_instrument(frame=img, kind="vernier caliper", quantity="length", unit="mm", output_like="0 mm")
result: 12.1 mm
